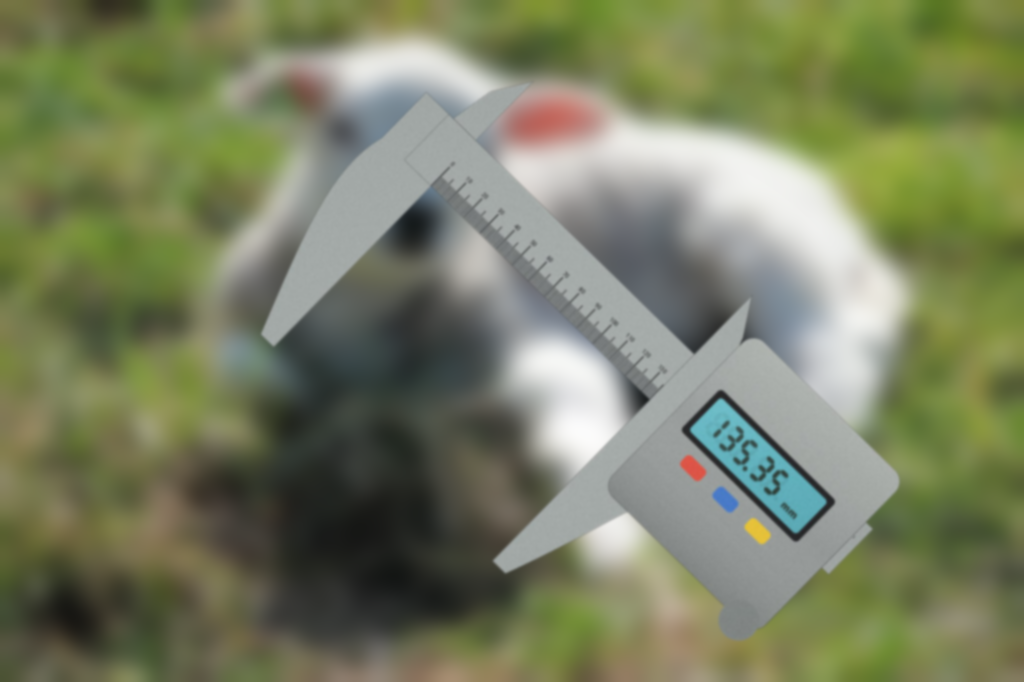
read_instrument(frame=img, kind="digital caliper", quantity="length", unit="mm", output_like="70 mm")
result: 135.35 mm
